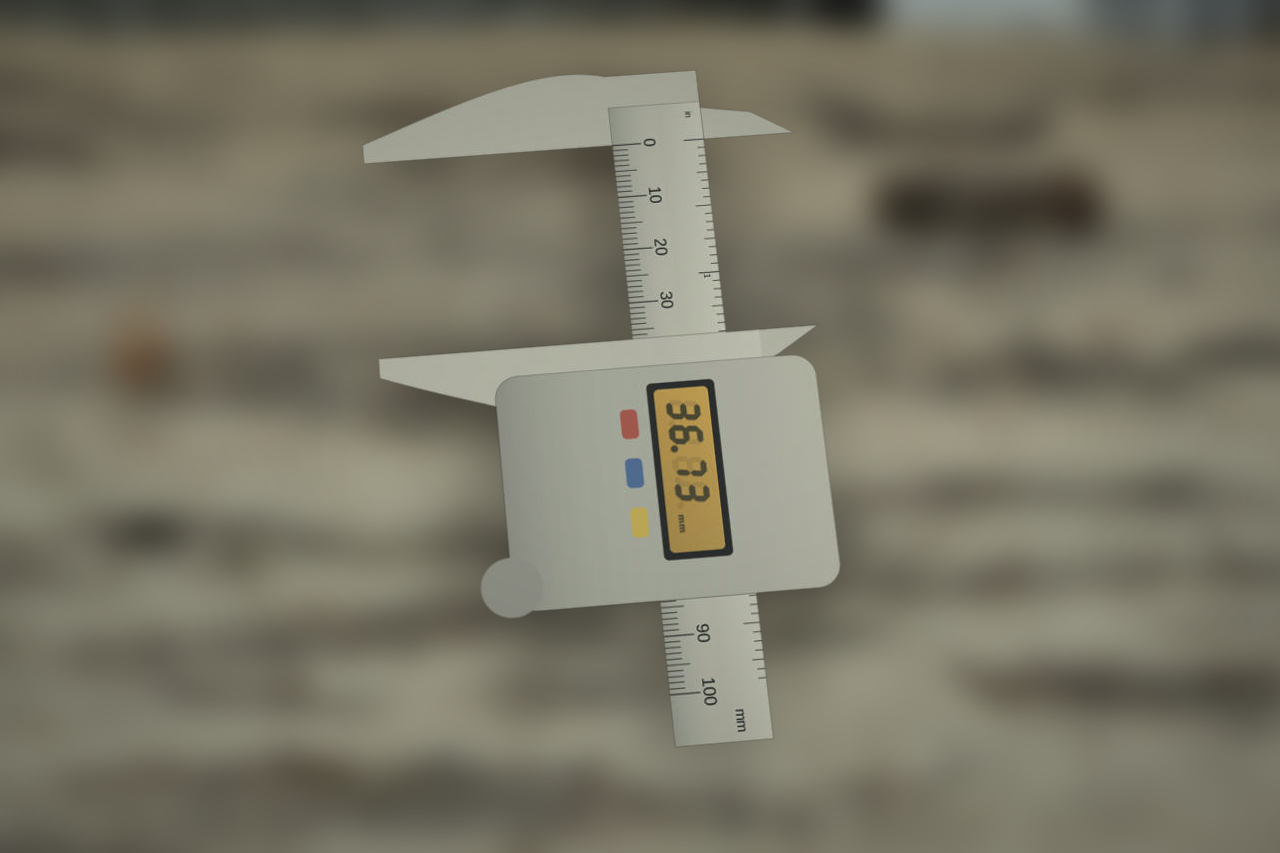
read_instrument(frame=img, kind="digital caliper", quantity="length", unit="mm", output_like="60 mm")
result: 36.73 mm
